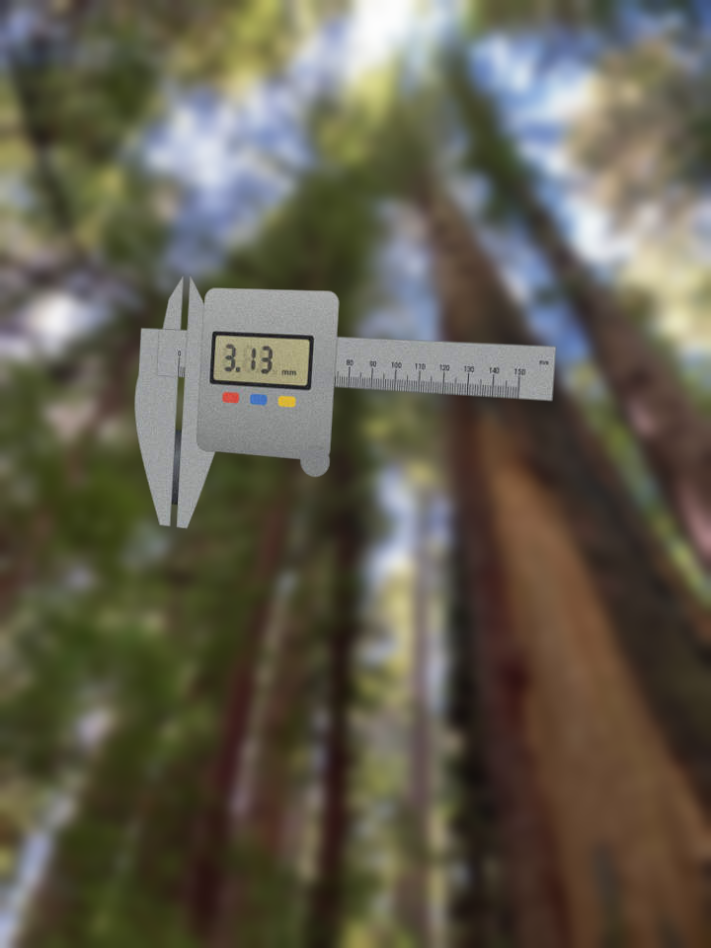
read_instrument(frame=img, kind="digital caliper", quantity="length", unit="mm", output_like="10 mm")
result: 3.13 mm
